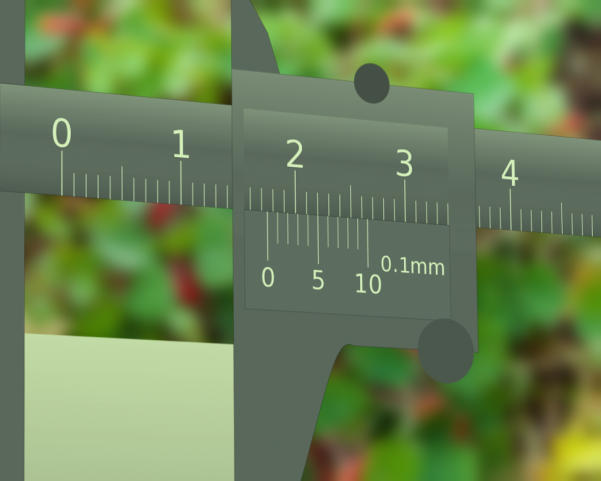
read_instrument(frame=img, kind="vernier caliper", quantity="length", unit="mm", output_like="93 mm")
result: 17.5 mm
